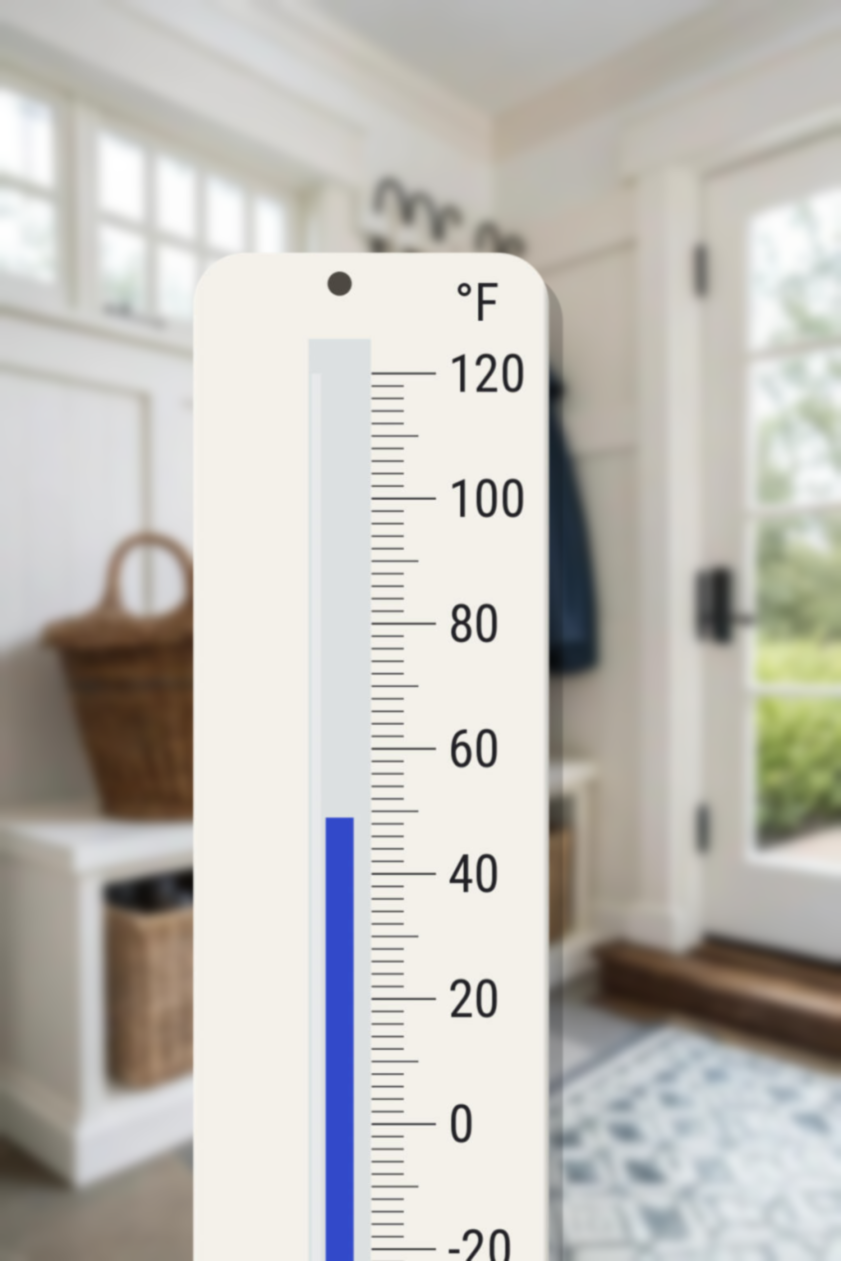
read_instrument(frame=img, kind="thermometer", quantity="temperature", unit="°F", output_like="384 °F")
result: 49 °F
